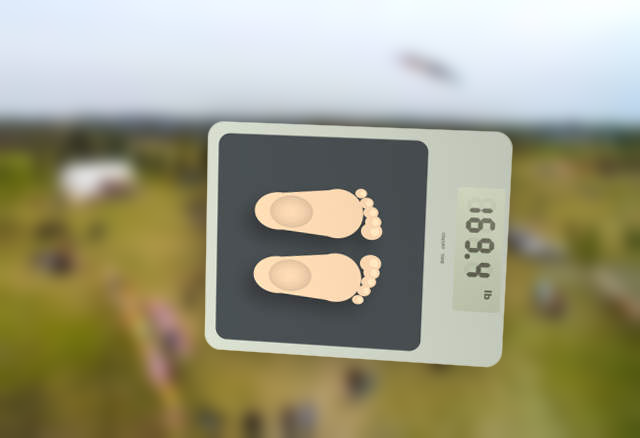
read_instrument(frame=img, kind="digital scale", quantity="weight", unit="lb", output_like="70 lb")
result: 169.4 lb
